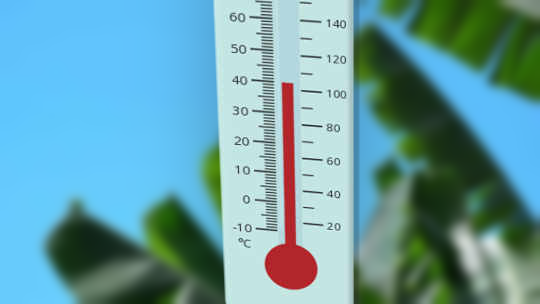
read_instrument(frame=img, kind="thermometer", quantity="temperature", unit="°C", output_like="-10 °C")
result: 40 °C
